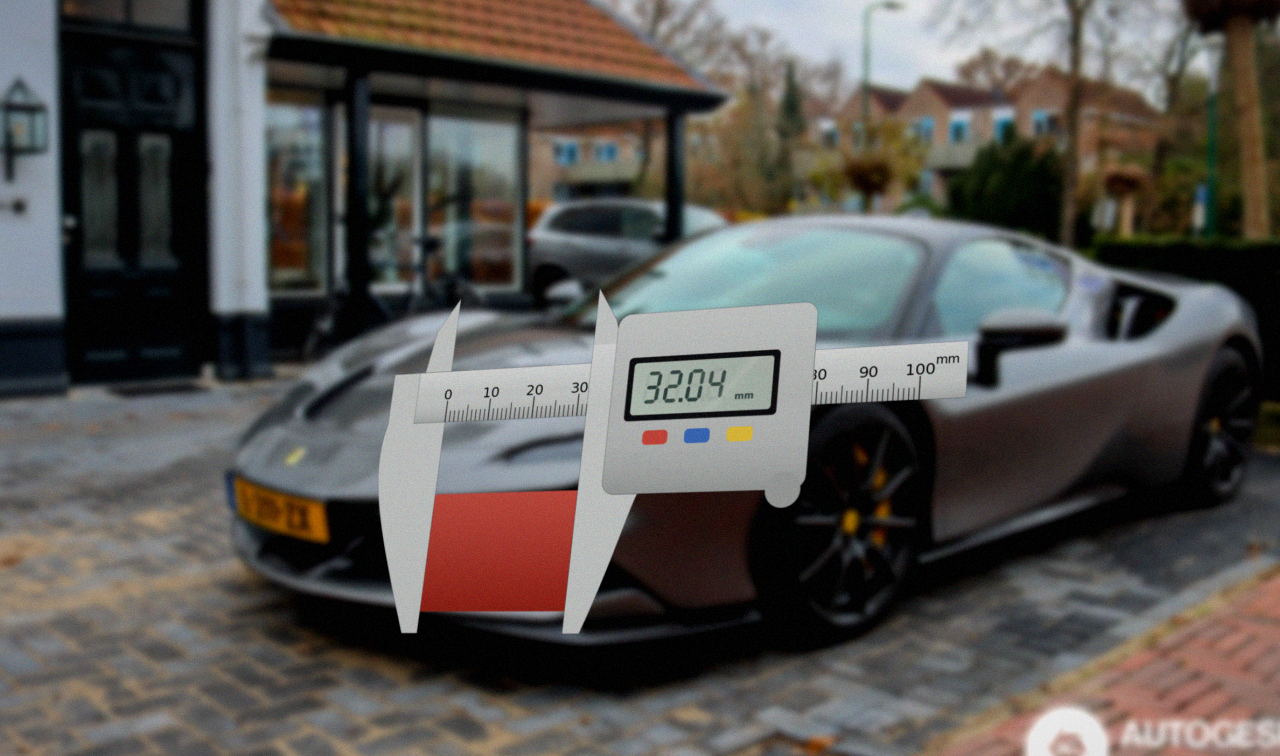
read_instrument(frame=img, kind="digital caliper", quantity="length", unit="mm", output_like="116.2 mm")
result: 32.04 mm
